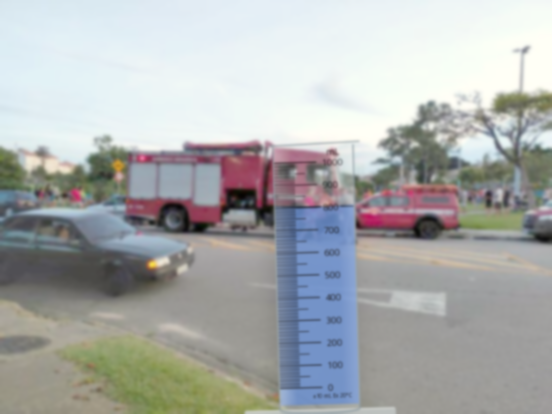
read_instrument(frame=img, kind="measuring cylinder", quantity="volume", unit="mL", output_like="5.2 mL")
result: 800 mL
